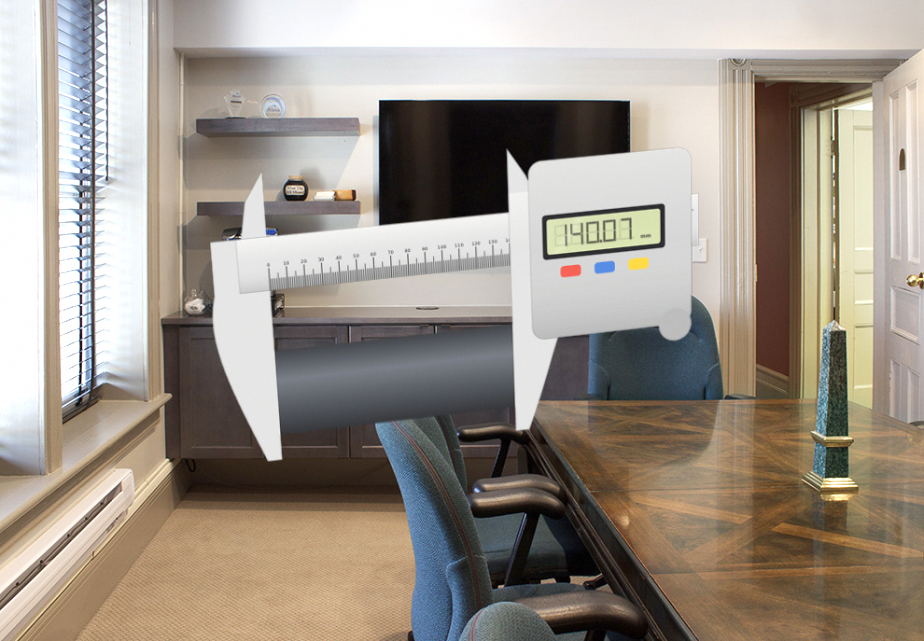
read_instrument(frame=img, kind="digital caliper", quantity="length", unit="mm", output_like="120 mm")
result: 140.07 mm
